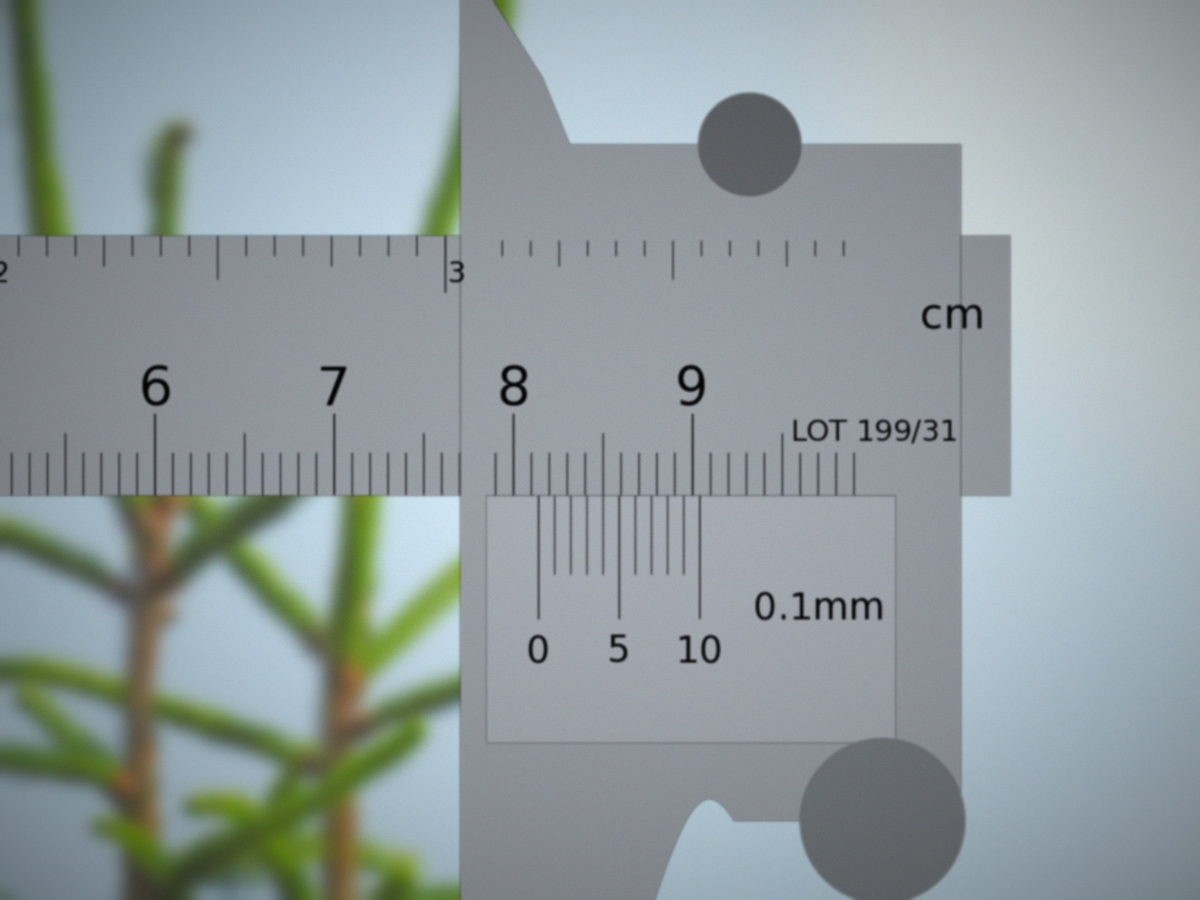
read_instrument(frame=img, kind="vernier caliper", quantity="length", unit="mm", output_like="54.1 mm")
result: 81.4 mm
